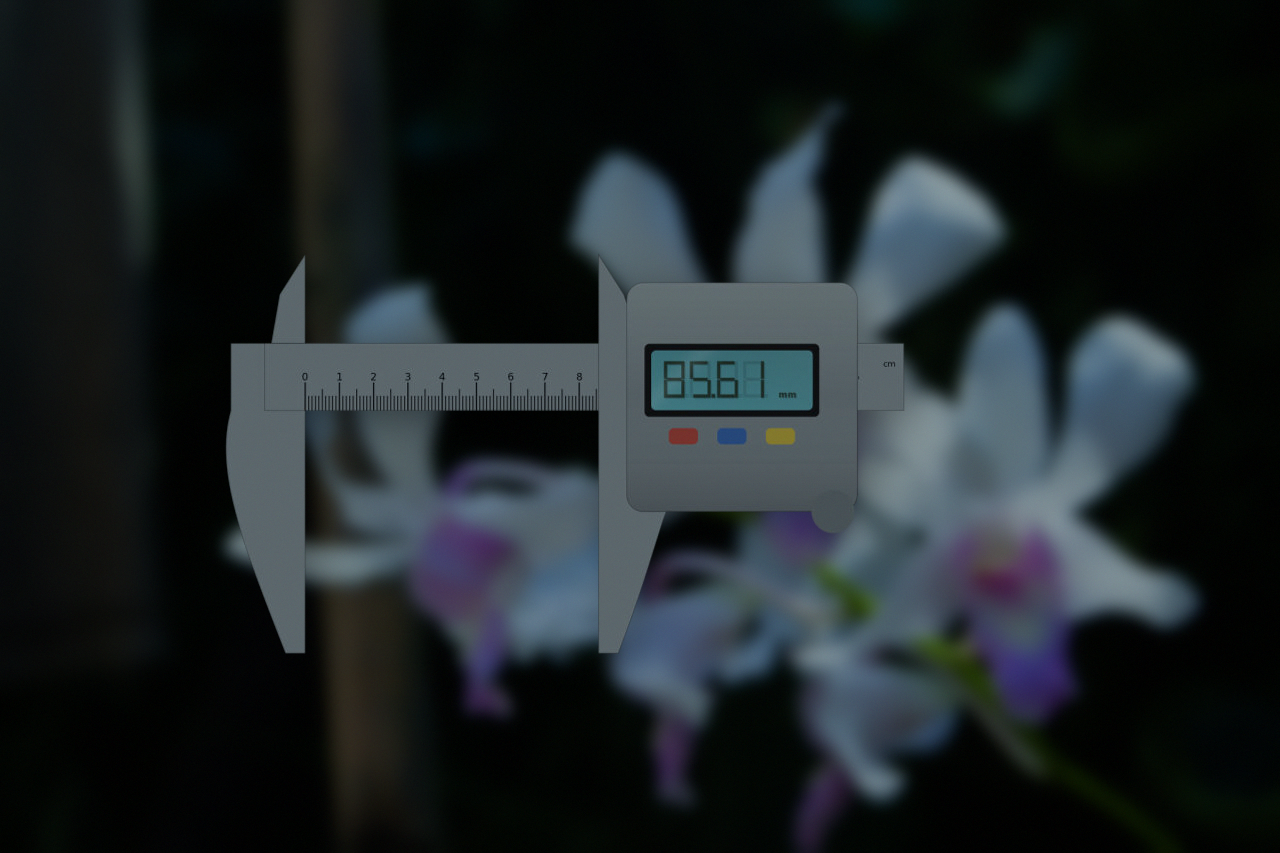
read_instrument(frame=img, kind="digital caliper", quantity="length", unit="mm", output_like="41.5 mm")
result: 85.61 mm
